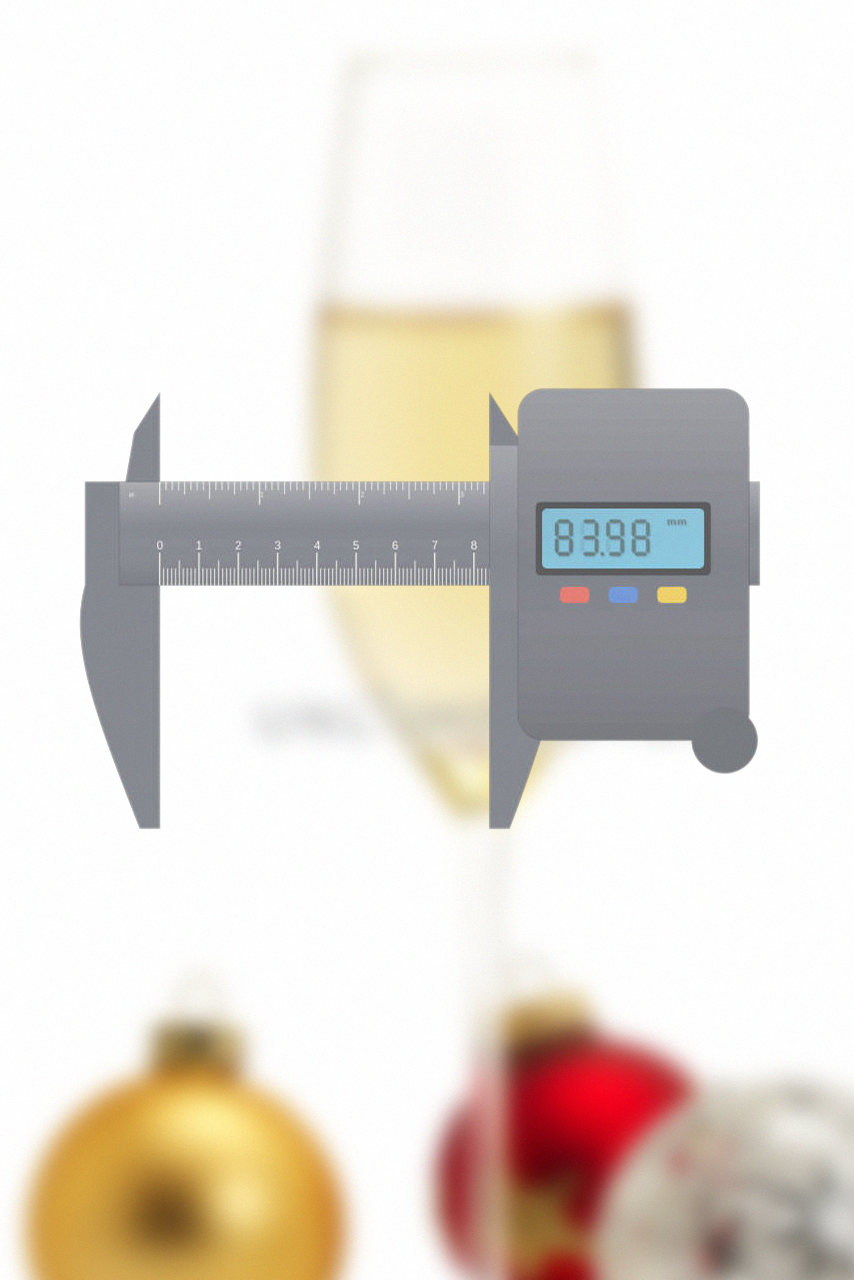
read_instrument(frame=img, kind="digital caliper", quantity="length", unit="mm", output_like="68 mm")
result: 83.98 mm
